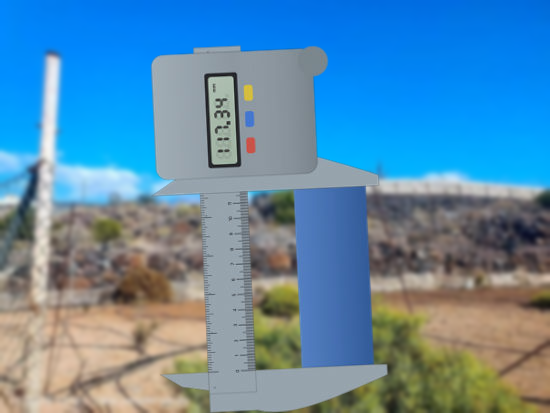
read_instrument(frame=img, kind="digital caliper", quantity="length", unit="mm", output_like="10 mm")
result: 117.34 mm
